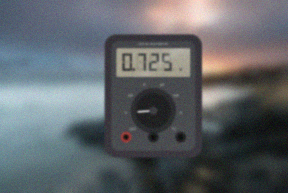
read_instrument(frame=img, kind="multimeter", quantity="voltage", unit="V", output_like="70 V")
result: 0.725 V
